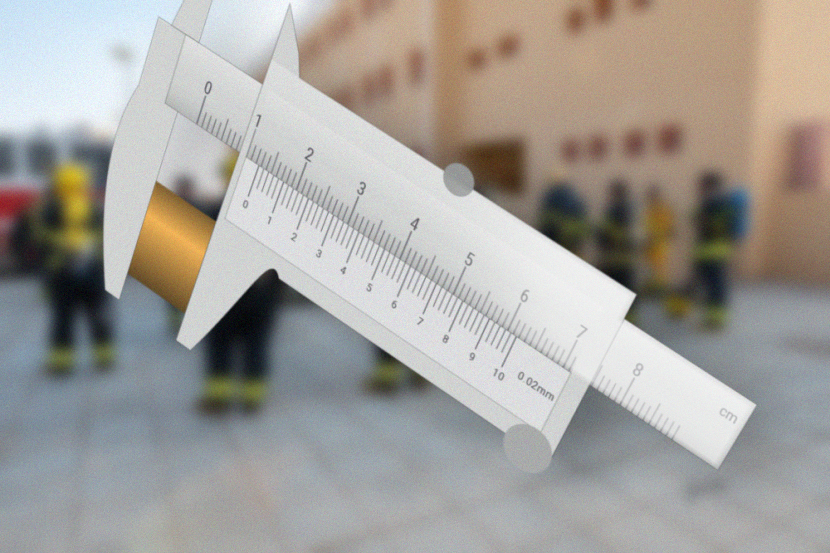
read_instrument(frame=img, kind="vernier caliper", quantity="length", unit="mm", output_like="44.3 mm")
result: 12.6 mm
